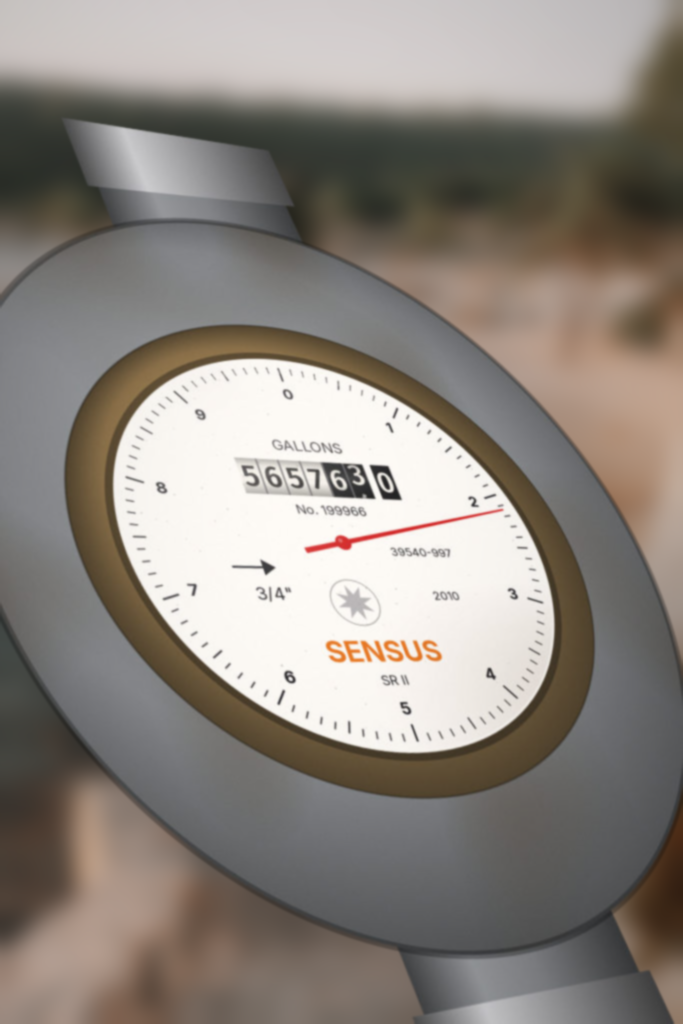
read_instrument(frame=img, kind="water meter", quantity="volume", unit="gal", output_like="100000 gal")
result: 5657632.1 gal
